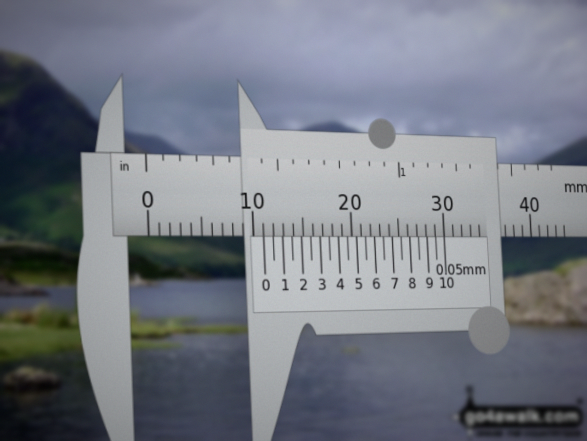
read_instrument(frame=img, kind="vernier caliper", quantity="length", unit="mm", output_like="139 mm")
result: 11.0 mm
